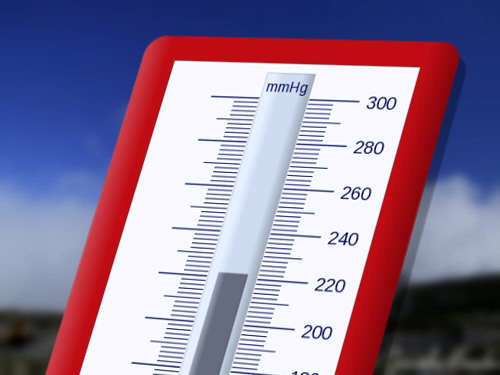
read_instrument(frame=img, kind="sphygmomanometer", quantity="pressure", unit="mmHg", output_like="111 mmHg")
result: 222 mmHg
